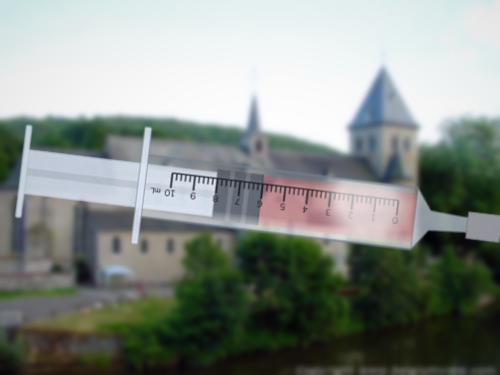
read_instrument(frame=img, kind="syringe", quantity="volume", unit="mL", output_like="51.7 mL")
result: 6 mL
